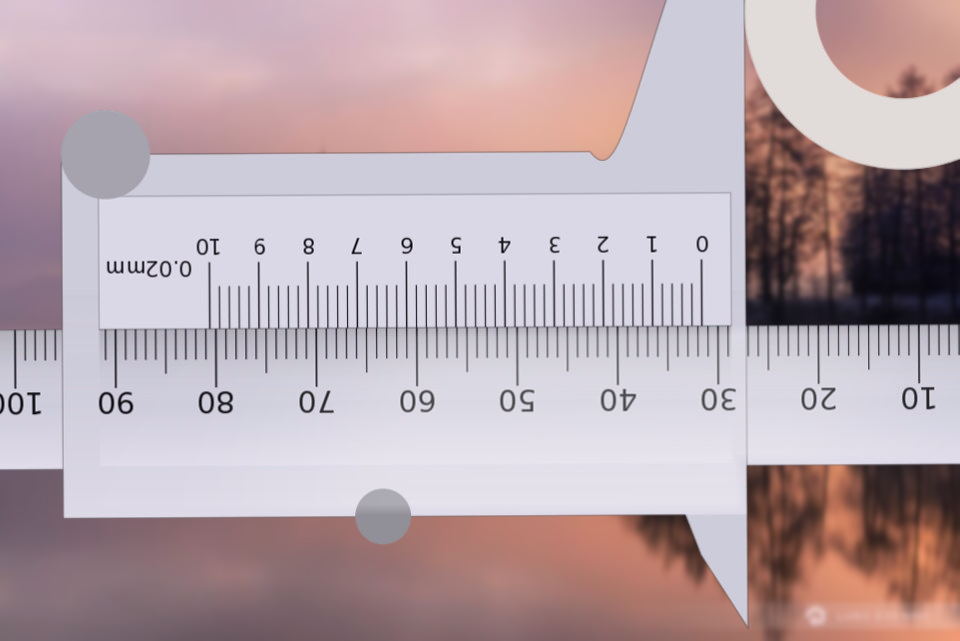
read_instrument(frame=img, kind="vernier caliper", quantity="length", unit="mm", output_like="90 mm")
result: 31.6 mm
